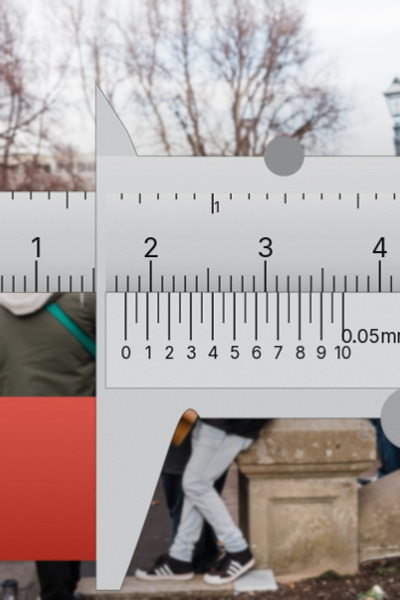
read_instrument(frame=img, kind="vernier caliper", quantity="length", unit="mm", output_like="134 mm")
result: 17.8 mm
